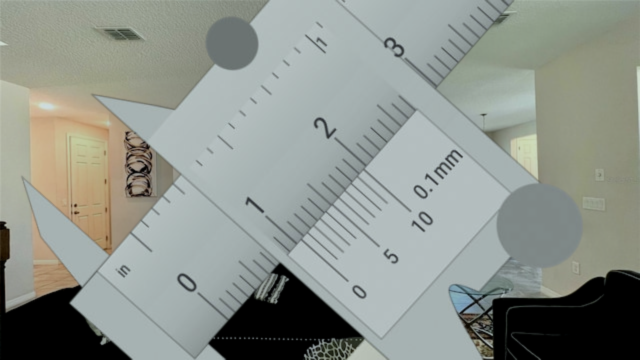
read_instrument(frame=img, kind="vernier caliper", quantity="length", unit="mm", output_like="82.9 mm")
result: 10.6 mm
